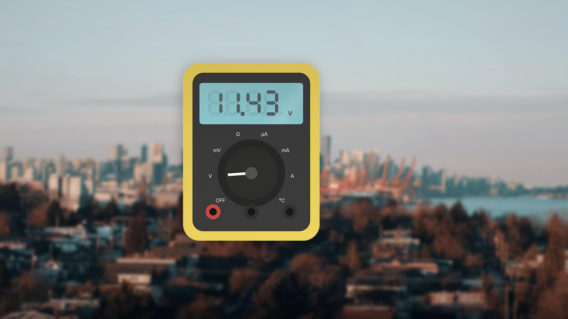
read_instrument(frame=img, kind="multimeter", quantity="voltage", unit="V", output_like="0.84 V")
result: 11.43 V
